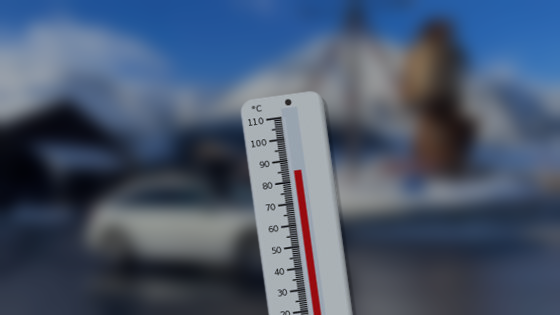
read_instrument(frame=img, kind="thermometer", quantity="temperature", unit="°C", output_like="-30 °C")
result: 85 °C
